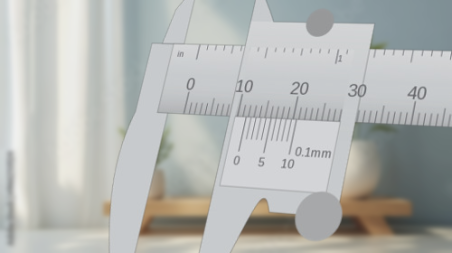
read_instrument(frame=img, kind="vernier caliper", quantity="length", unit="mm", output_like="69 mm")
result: 11.6 mm
